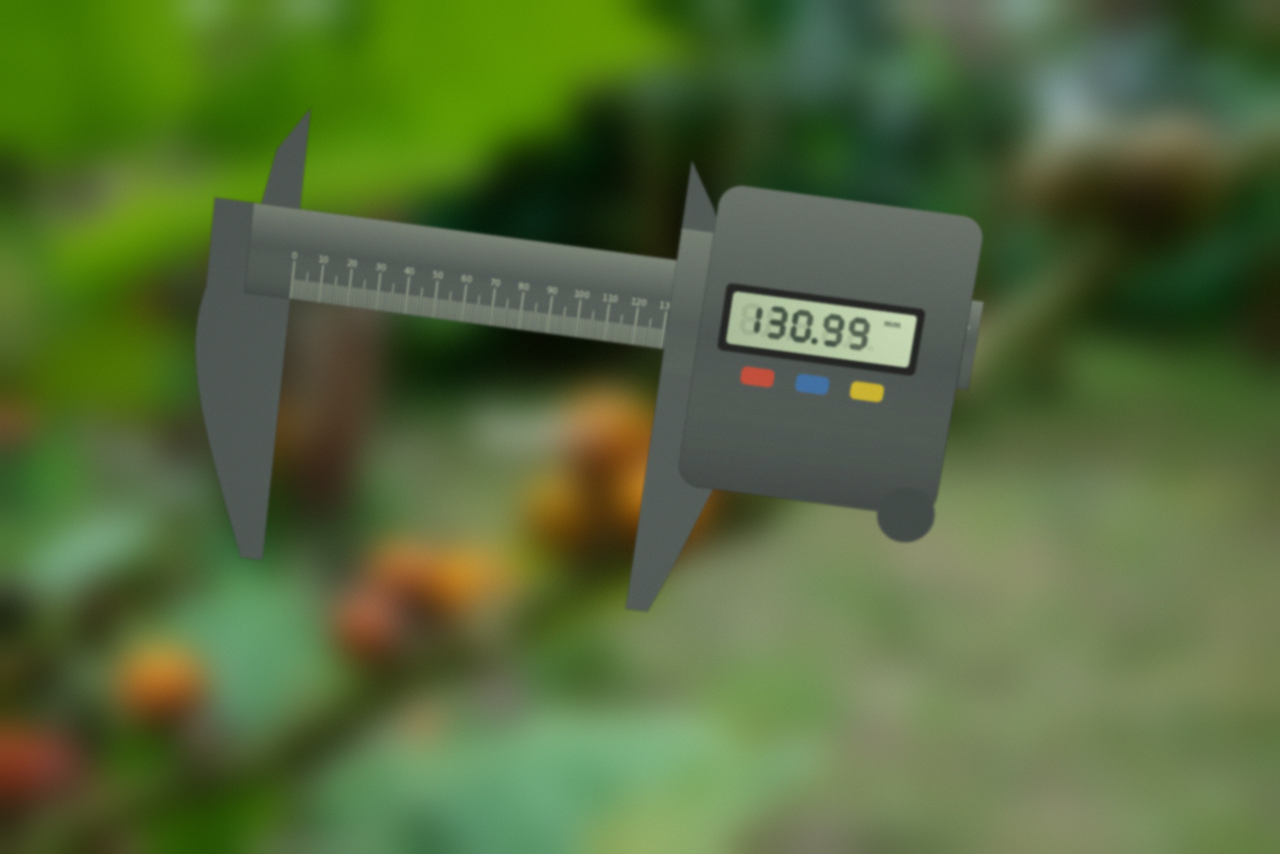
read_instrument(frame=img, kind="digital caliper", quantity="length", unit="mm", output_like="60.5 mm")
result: 130.99 mm
